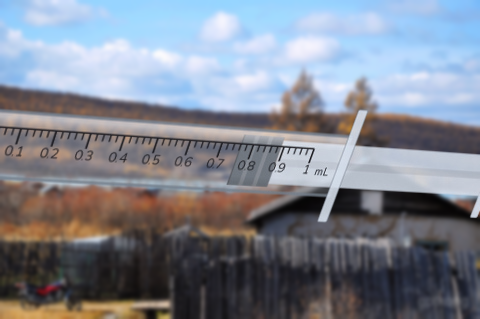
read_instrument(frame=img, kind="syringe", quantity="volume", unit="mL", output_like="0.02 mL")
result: 0.76 mL
